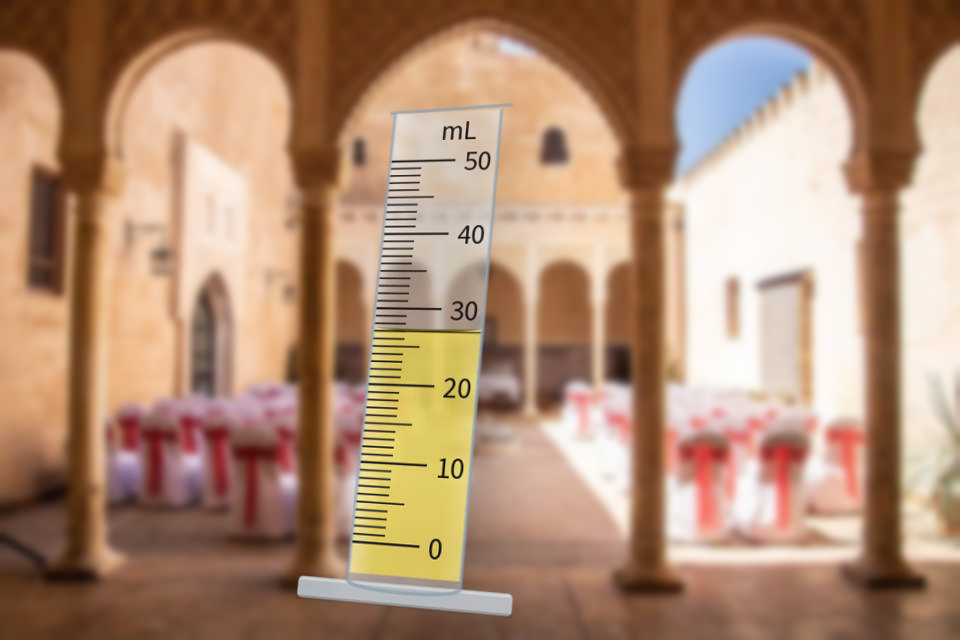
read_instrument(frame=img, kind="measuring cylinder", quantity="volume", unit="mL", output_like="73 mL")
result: 27 mL
